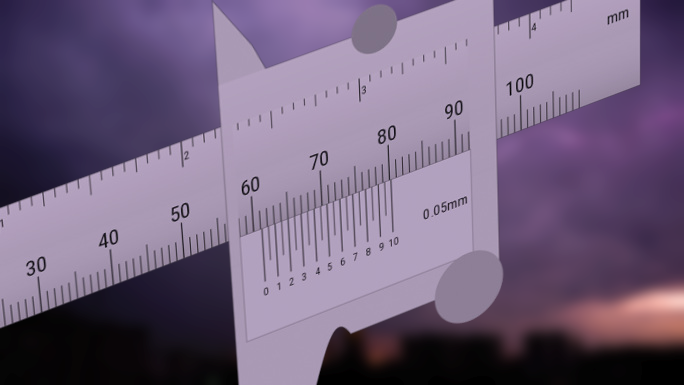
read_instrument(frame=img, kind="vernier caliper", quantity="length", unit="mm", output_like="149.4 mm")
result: 61.2 mm
